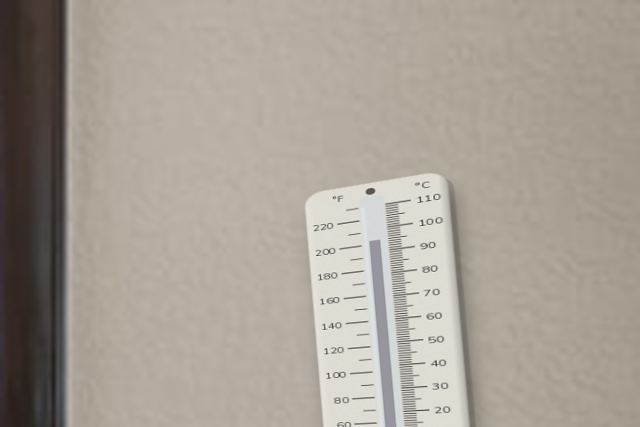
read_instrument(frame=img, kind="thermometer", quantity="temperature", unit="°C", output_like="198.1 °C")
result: 95 °C
